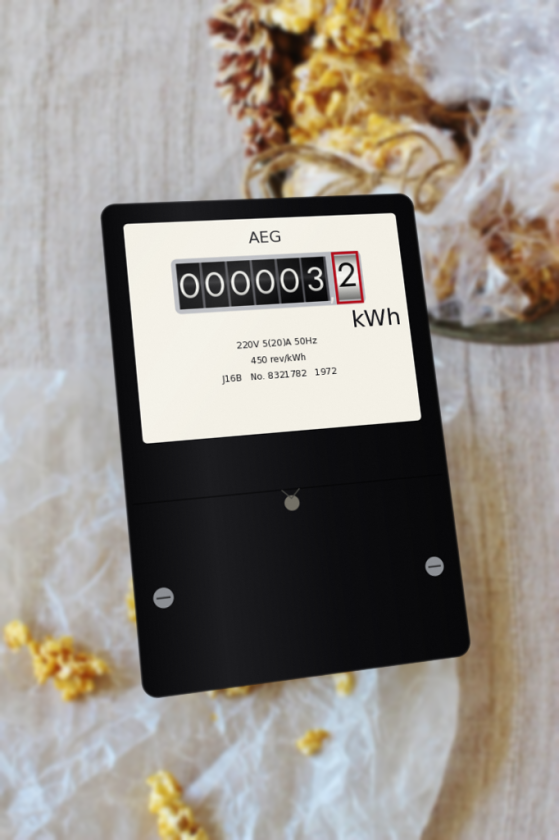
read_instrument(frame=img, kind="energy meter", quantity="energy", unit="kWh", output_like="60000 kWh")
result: 3.2 kWh
